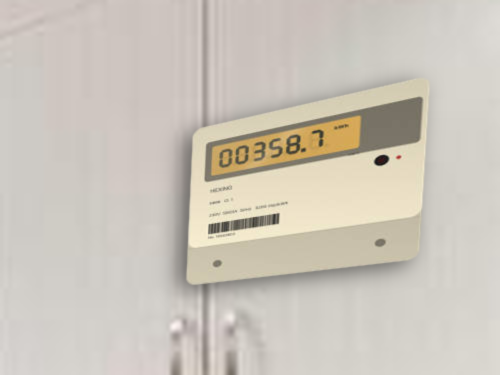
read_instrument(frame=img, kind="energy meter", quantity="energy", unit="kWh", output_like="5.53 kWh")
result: 358.7 kWh
